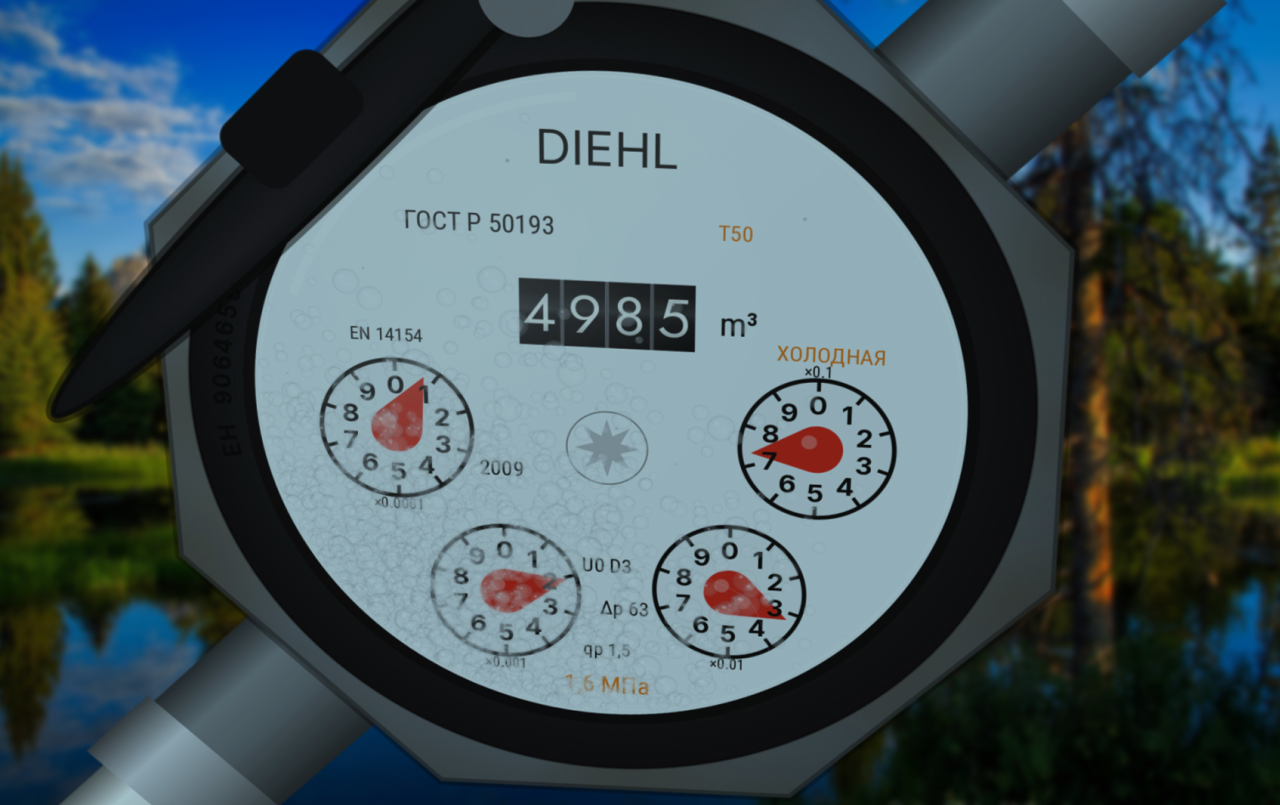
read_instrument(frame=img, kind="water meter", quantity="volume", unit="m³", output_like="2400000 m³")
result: 4985.7320 m³
